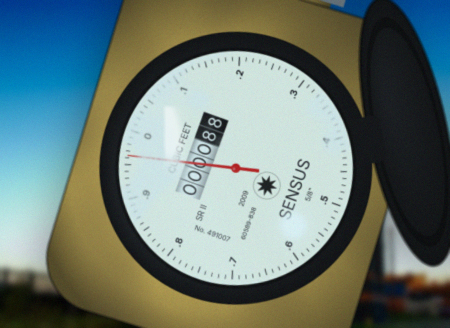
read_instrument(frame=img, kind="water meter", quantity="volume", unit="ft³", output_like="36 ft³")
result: 87.96 ft³
